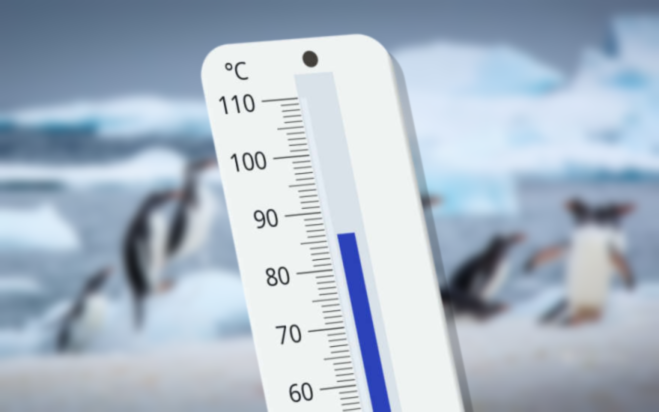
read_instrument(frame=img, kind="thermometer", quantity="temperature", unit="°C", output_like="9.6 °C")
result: 86 °C
